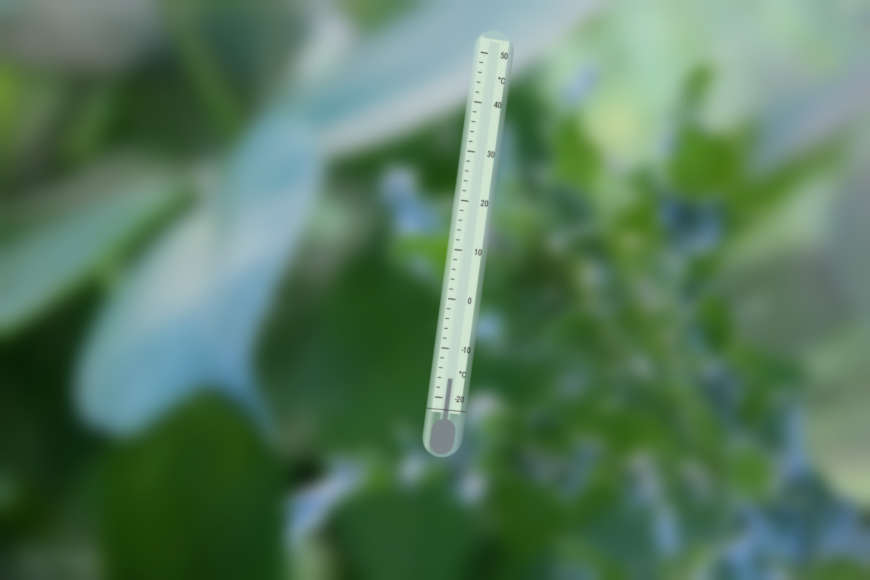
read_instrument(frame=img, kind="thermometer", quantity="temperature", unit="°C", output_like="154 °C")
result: -16 °C
